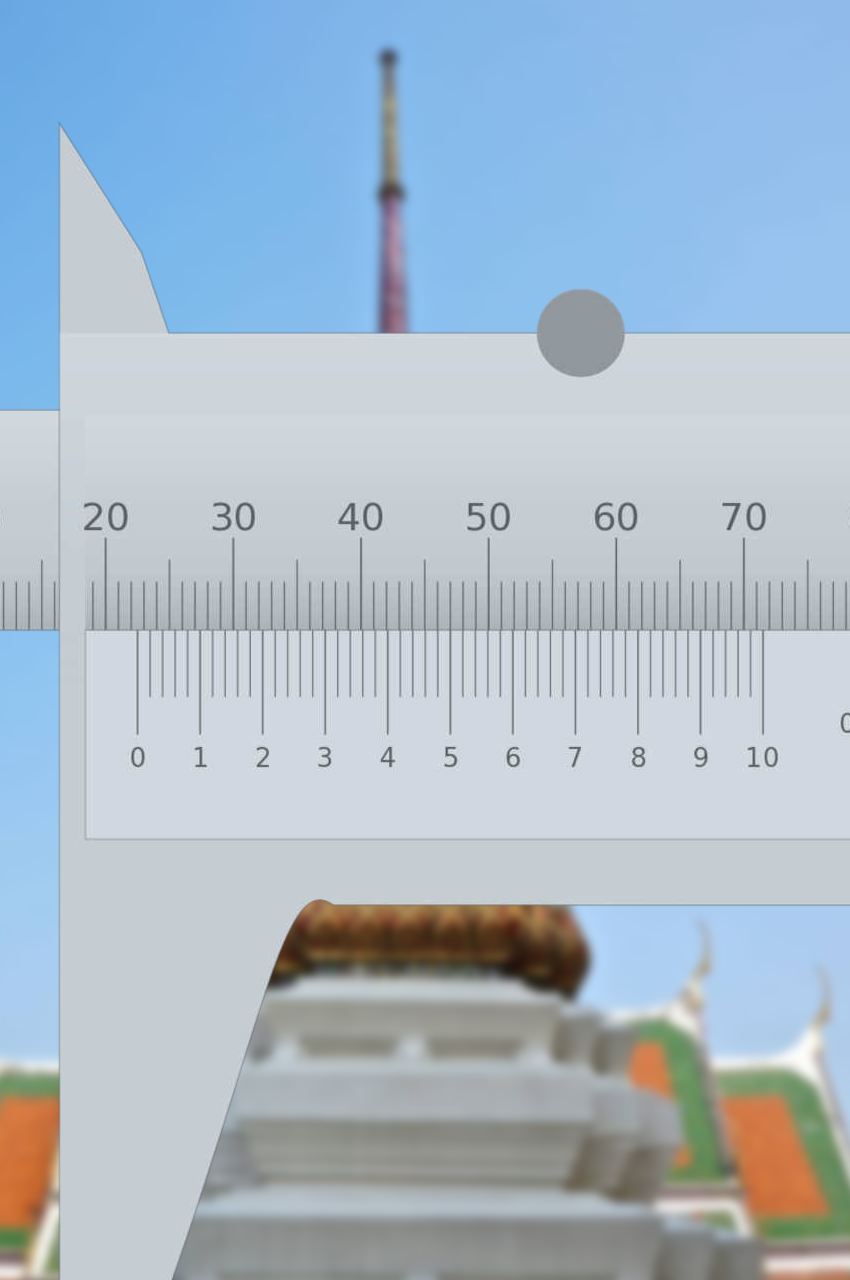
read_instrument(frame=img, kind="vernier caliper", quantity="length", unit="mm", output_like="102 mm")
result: 22.5 mm
